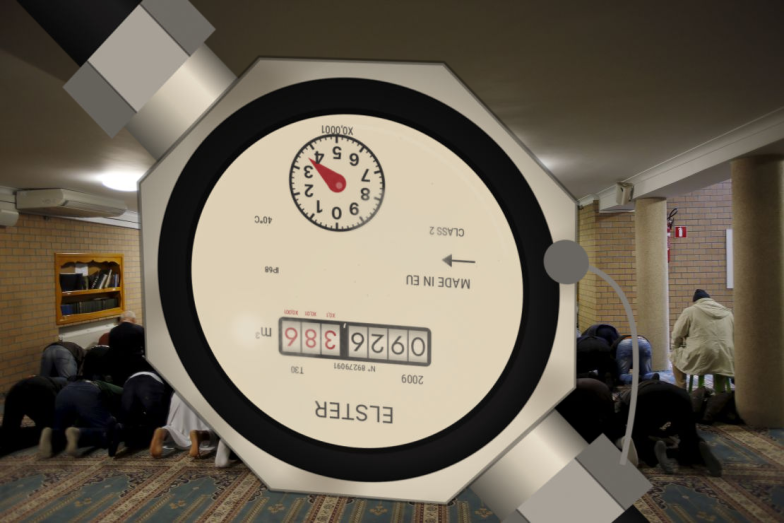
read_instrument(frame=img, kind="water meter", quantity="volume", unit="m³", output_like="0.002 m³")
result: 926.3863 m³
